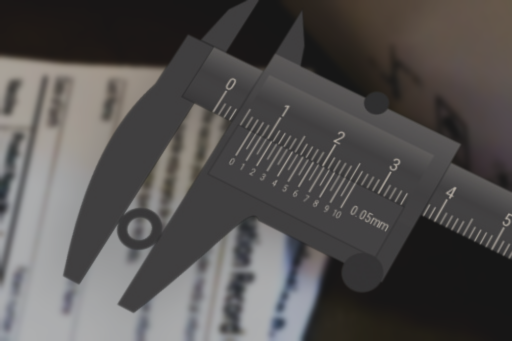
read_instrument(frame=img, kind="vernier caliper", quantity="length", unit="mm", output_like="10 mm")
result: 7.0 mm
